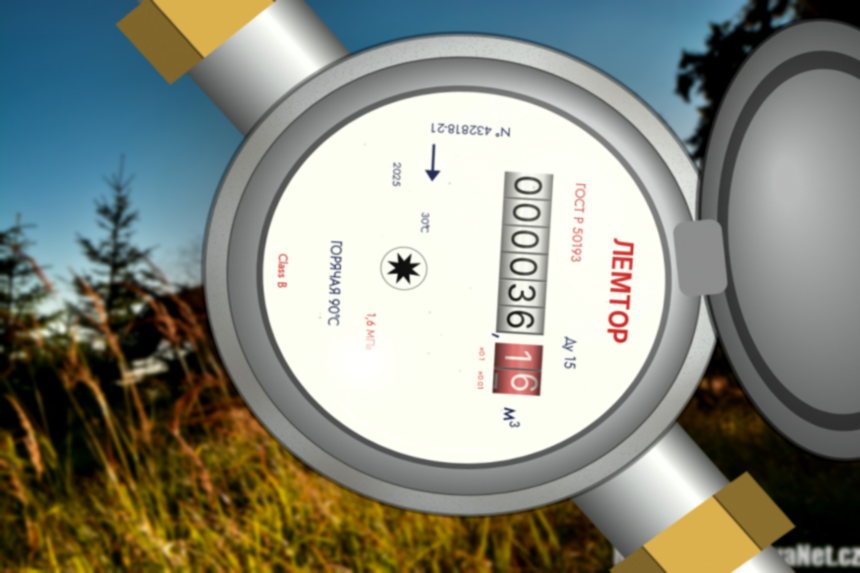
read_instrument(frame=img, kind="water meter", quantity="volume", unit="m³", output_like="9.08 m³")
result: 36.16 m³
